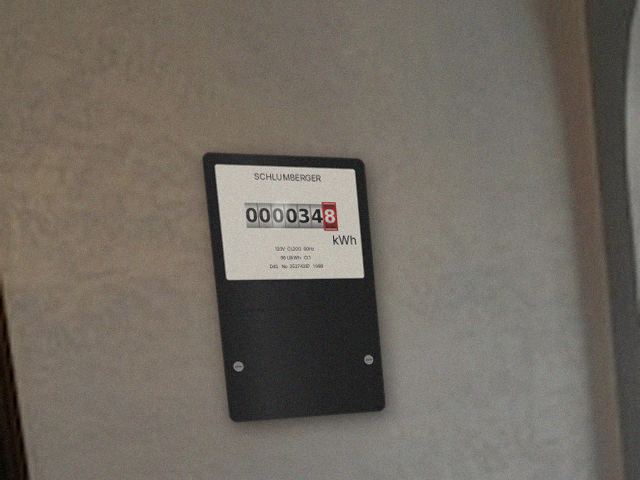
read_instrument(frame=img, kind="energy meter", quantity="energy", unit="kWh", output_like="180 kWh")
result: 34.8 kWh
